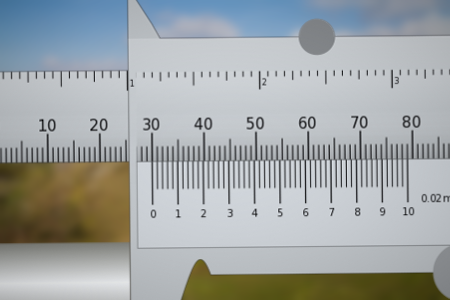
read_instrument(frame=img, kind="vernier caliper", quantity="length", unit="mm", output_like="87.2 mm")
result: 30.0 mm
